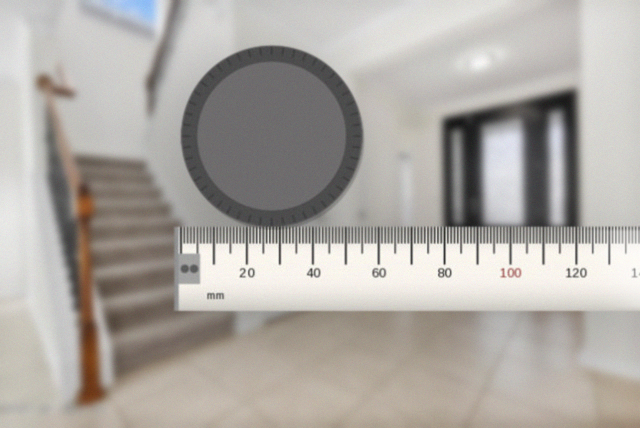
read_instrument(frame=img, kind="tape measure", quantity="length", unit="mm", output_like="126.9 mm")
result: 55 mm
